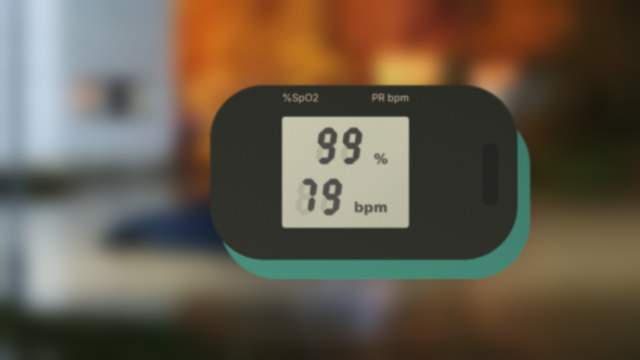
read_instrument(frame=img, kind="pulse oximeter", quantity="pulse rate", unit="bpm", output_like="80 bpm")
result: 79 bpm
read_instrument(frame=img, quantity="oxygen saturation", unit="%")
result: 99 %
